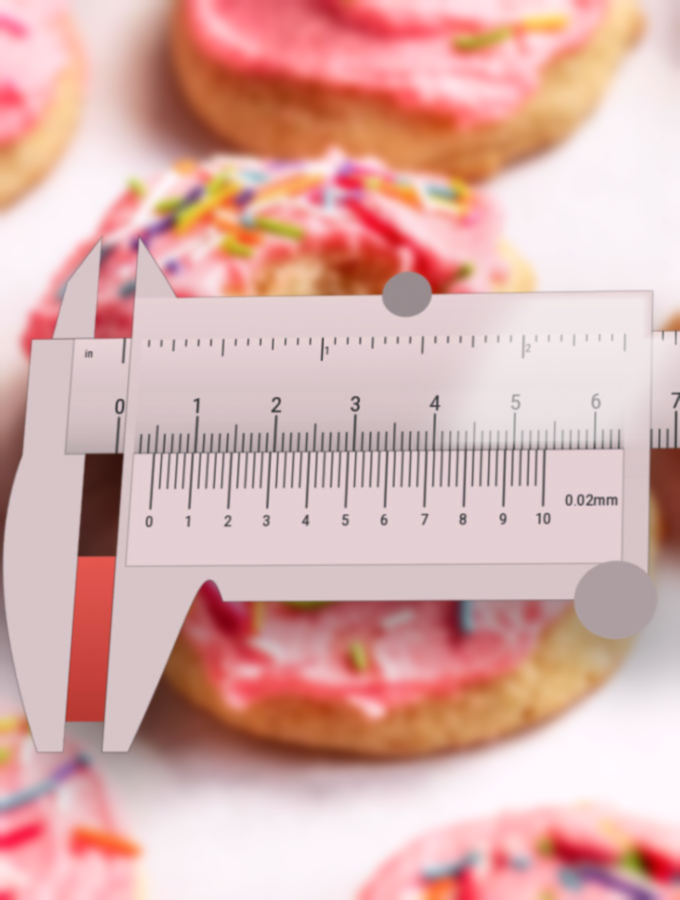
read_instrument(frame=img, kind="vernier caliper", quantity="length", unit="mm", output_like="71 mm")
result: 4.8 mm
